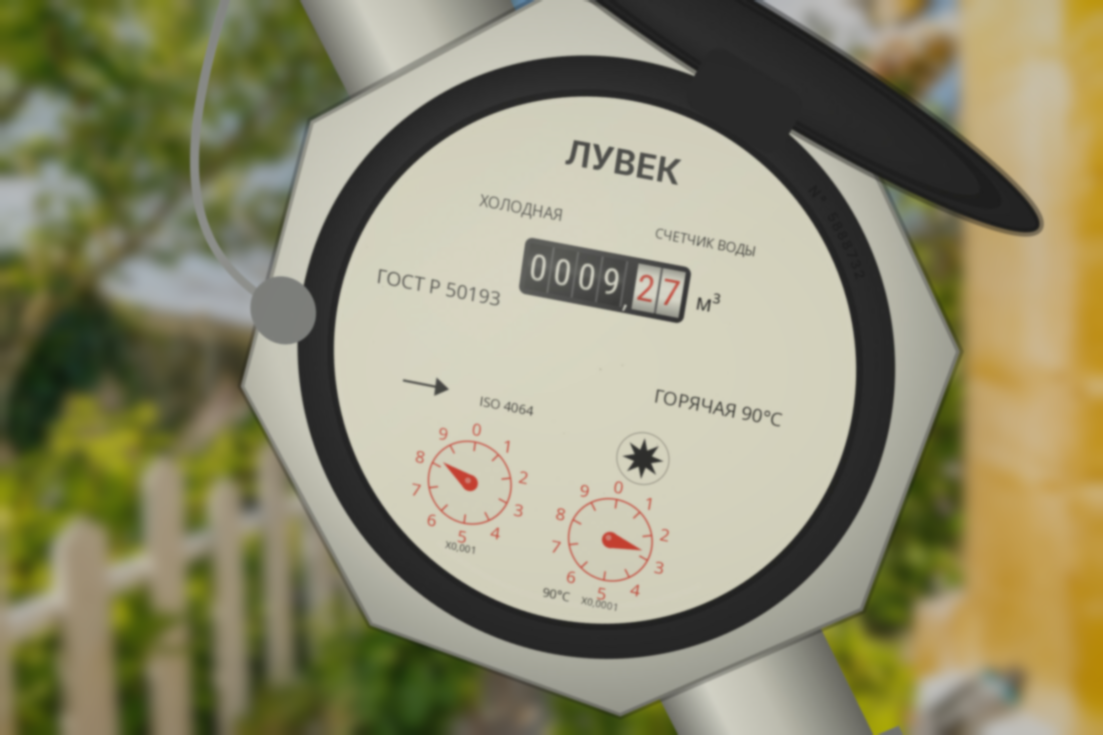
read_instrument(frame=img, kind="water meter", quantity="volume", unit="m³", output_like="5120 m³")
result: 9.2782 m³
